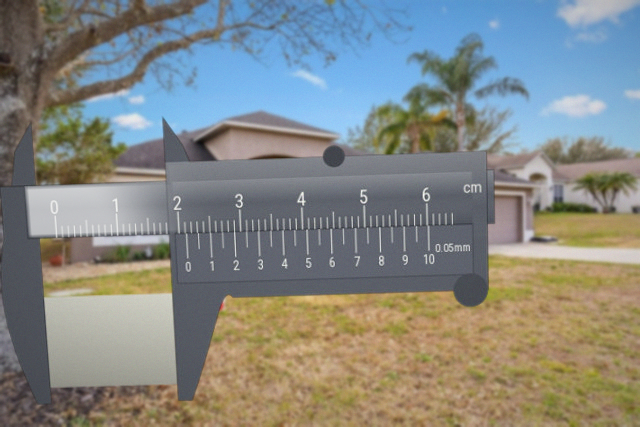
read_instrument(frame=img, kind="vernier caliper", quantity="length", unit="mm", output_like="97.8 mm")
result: 21.2 mm
